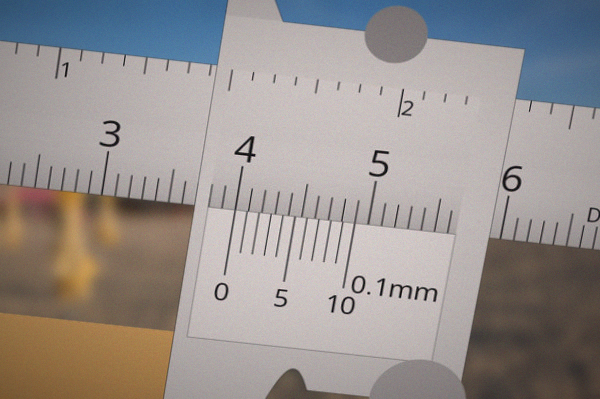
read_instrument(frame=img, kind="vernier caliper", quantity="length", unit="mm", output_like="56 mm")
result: 40.0 mm
